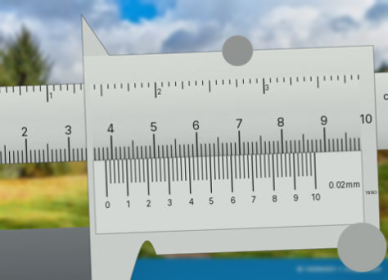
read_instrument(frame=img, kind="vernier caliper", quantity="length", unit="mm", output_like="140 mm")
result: 38.5 mm
